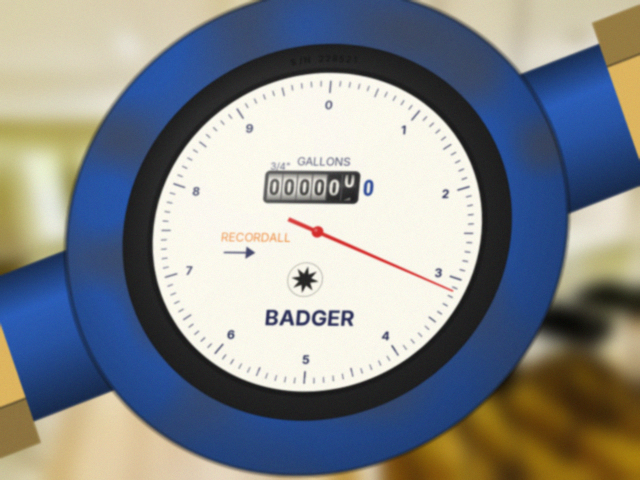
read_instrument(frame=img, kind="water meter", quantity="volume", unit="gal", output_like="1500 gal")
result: 3.1 gal
